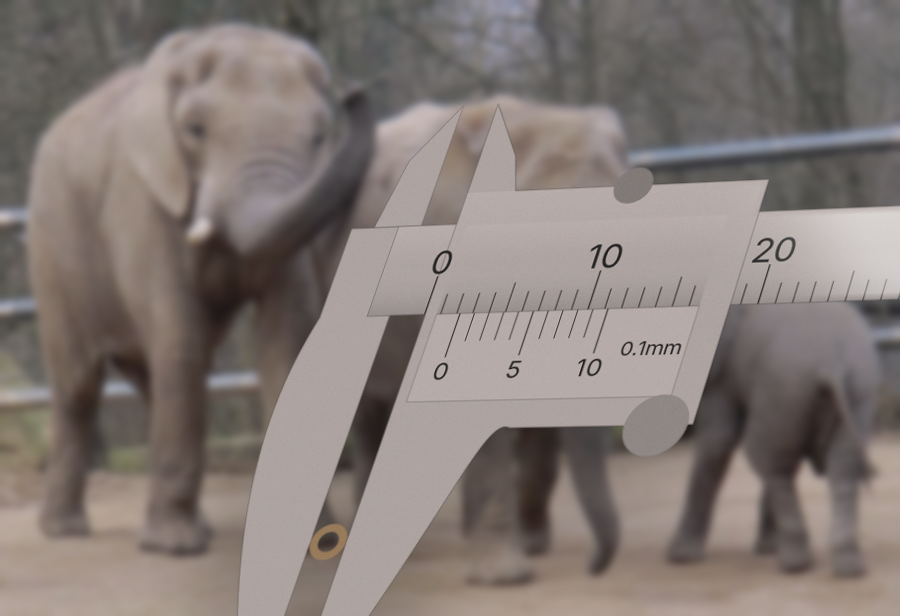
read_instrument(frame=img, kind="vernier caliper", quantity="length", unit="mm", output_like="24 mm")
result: 2.2 mm
